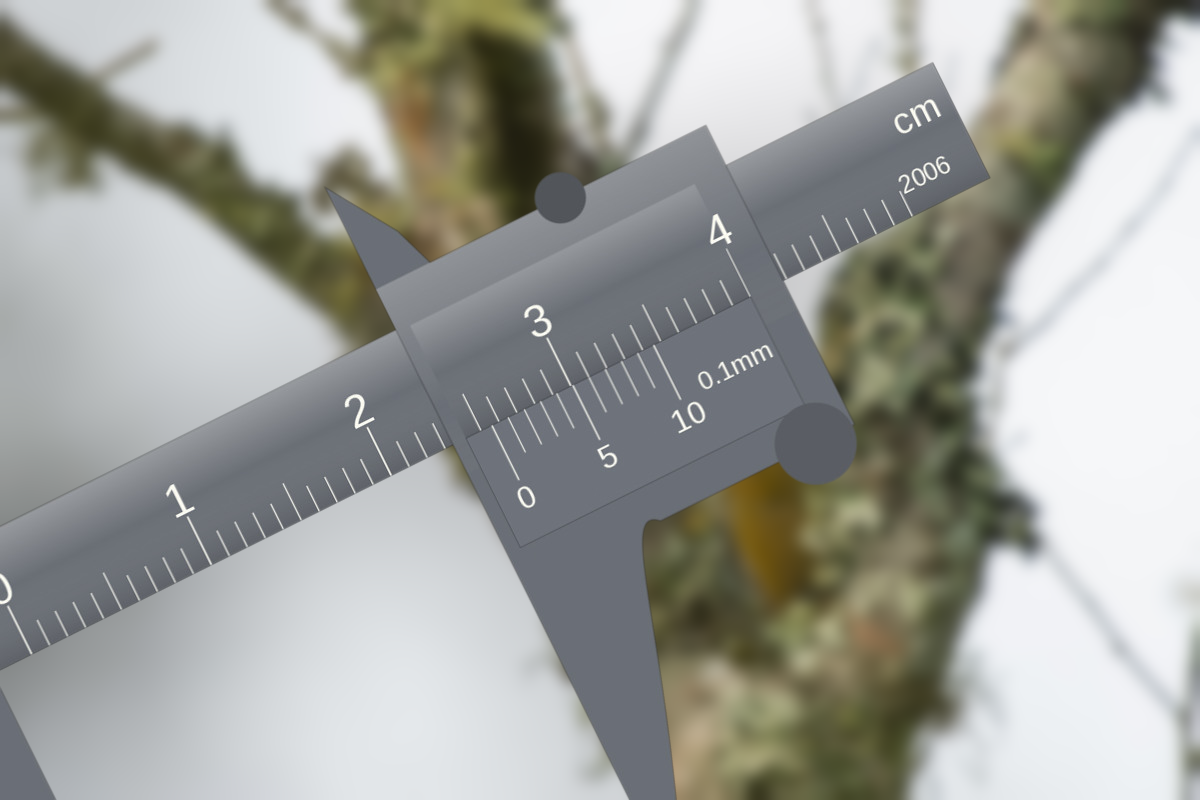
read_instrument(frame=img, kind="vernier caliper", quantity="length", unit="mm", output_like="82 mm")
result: 25.6 mm
